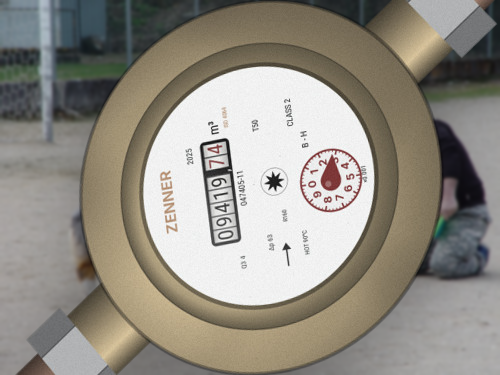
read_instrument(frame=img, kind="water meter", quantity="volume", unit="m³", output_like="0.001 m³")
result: 9419.742 m³
